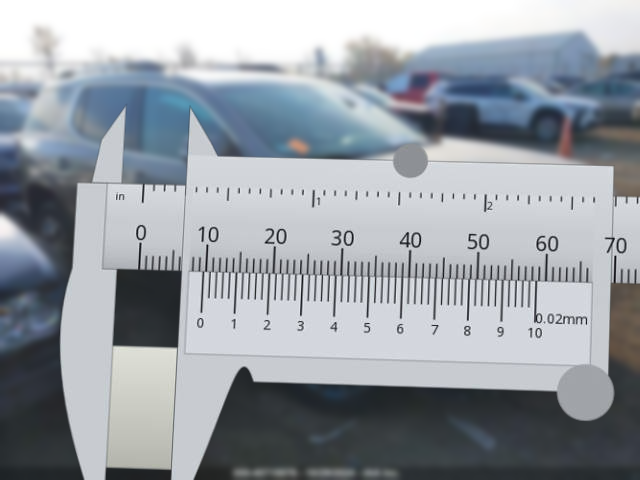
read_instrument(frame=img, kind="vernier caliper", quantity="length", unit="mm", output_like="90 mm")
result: 9.6 mm
